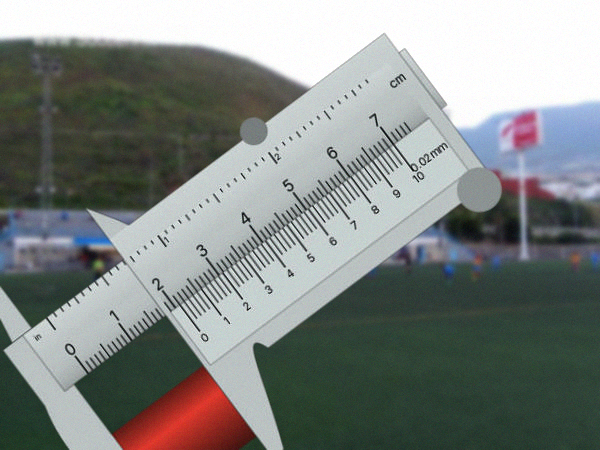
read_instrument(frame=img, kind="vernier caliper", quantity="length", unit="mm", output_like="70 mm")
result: 21.0 mm
